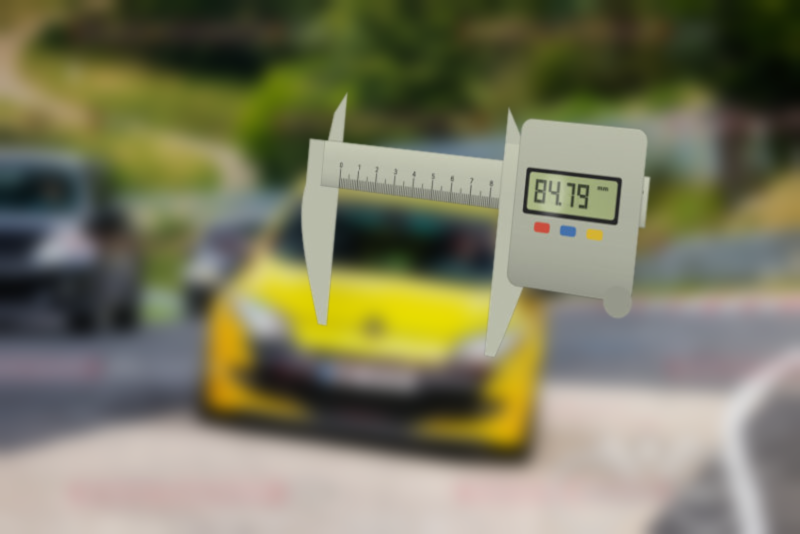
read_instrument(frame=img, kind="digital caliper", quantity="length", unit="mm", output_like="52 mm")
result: 84.79 mm
